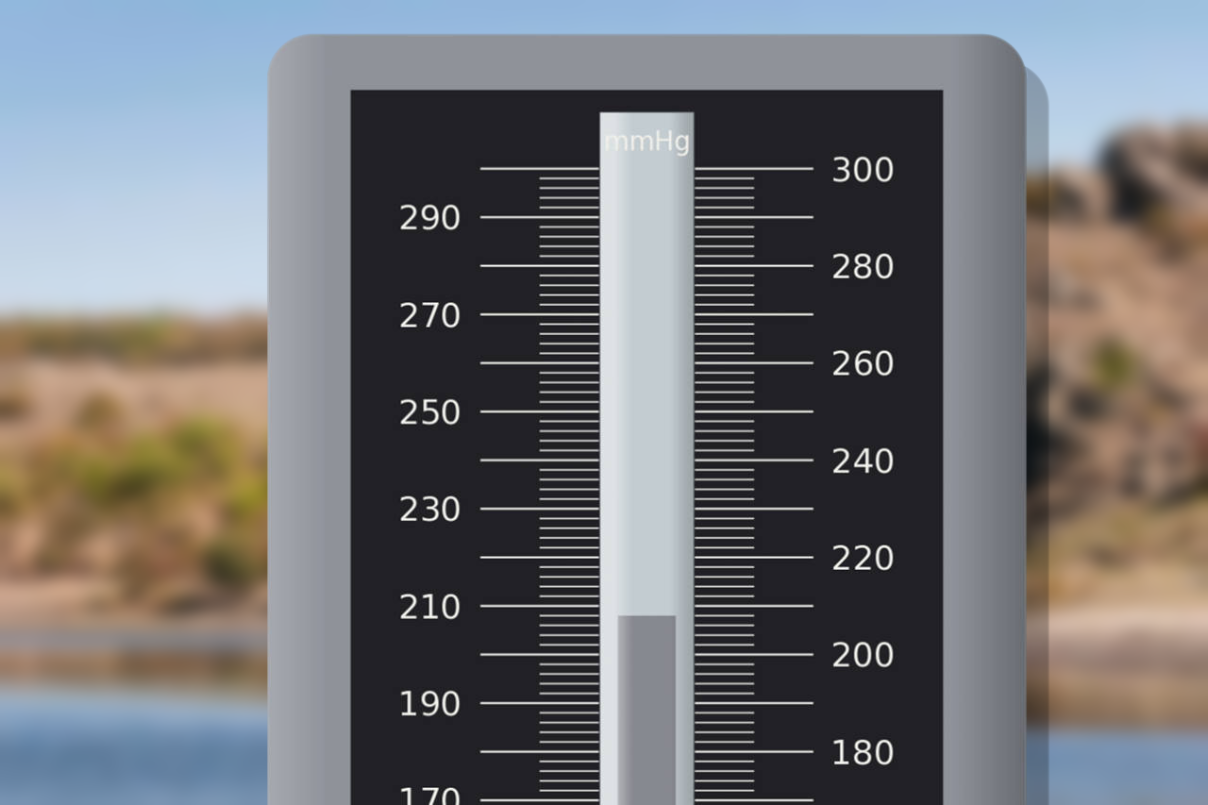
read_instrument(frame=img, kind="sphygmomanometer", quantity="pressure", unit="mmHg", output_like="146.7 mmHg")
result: 208 mmHg
